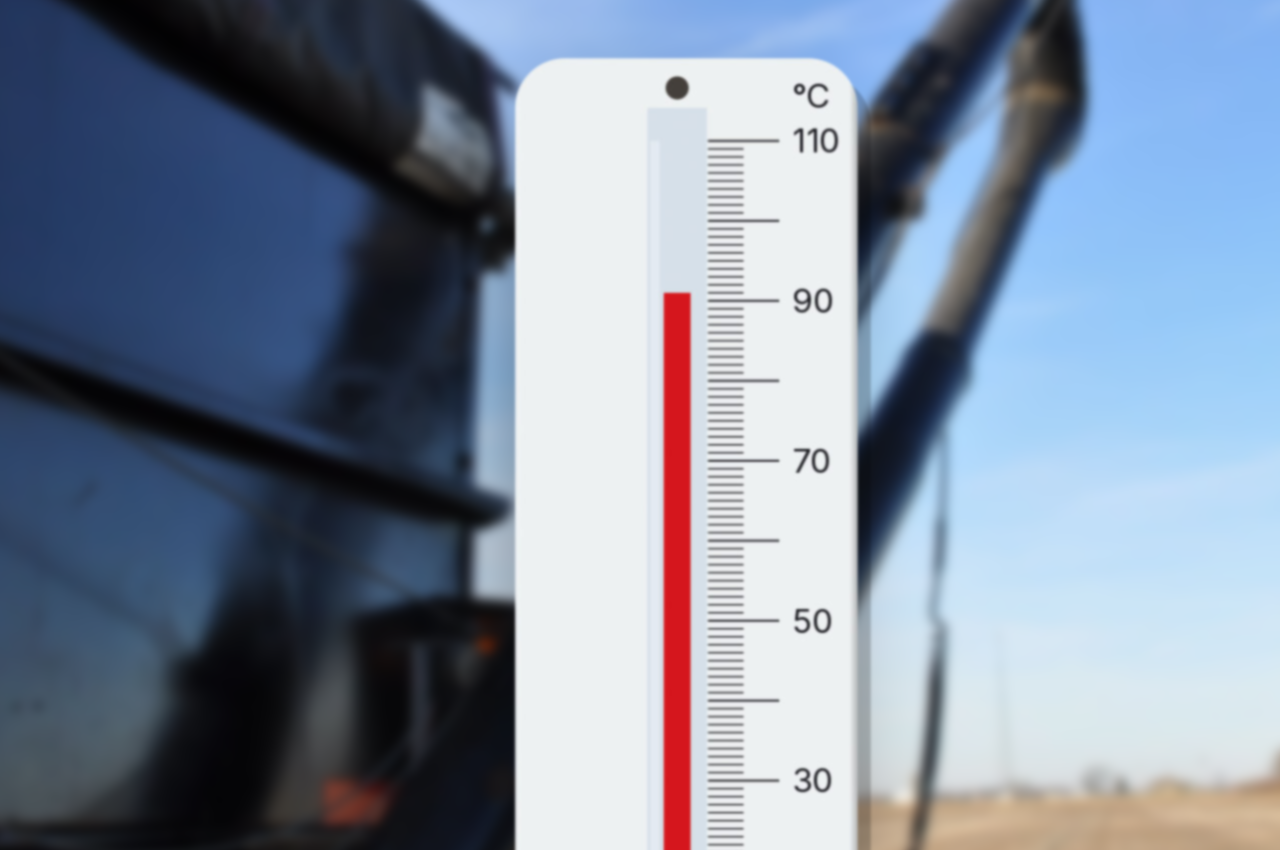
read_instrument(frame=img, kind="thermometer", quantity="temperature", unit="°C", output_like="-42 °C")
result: 91 °C
